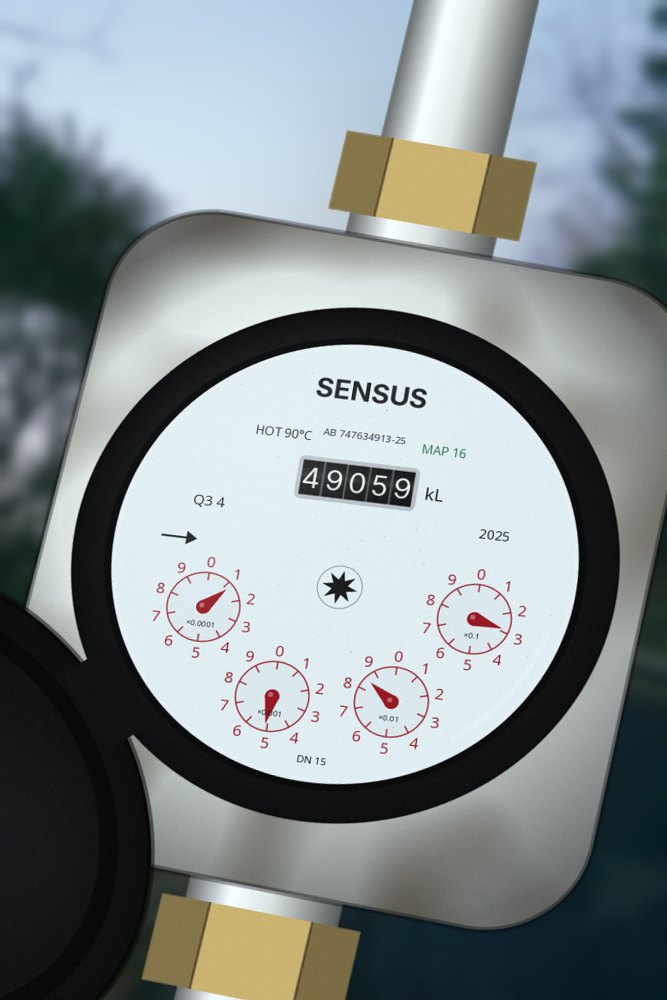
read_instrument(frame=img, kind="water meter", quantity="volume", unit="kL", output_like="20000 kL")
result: 49059.2851 kL
